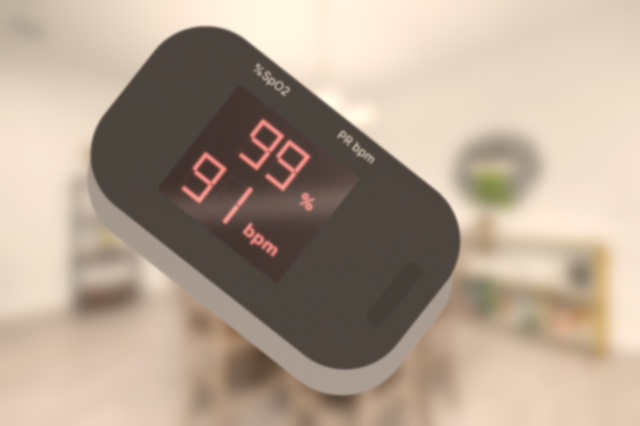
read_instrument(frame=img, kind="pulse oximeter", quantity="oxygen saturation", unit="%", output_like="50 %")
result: 99 %
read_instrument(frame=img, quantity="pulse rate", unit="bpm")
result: 91 bpm
